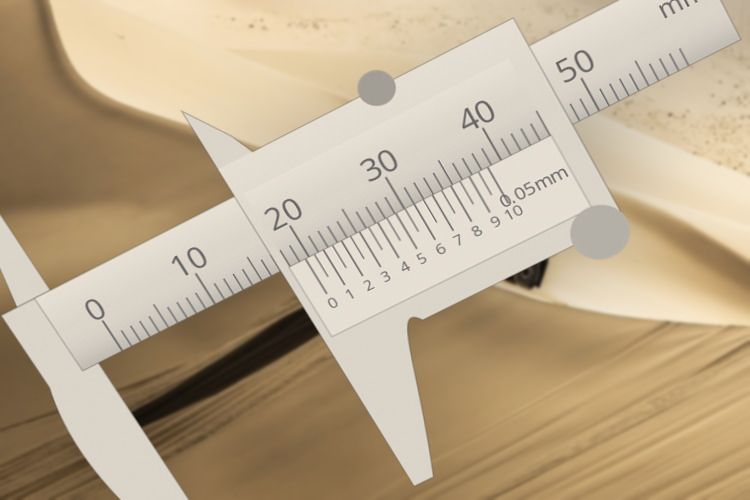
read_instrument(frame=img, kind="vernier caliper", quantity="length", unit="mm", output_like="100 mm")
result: 19.6 mm
